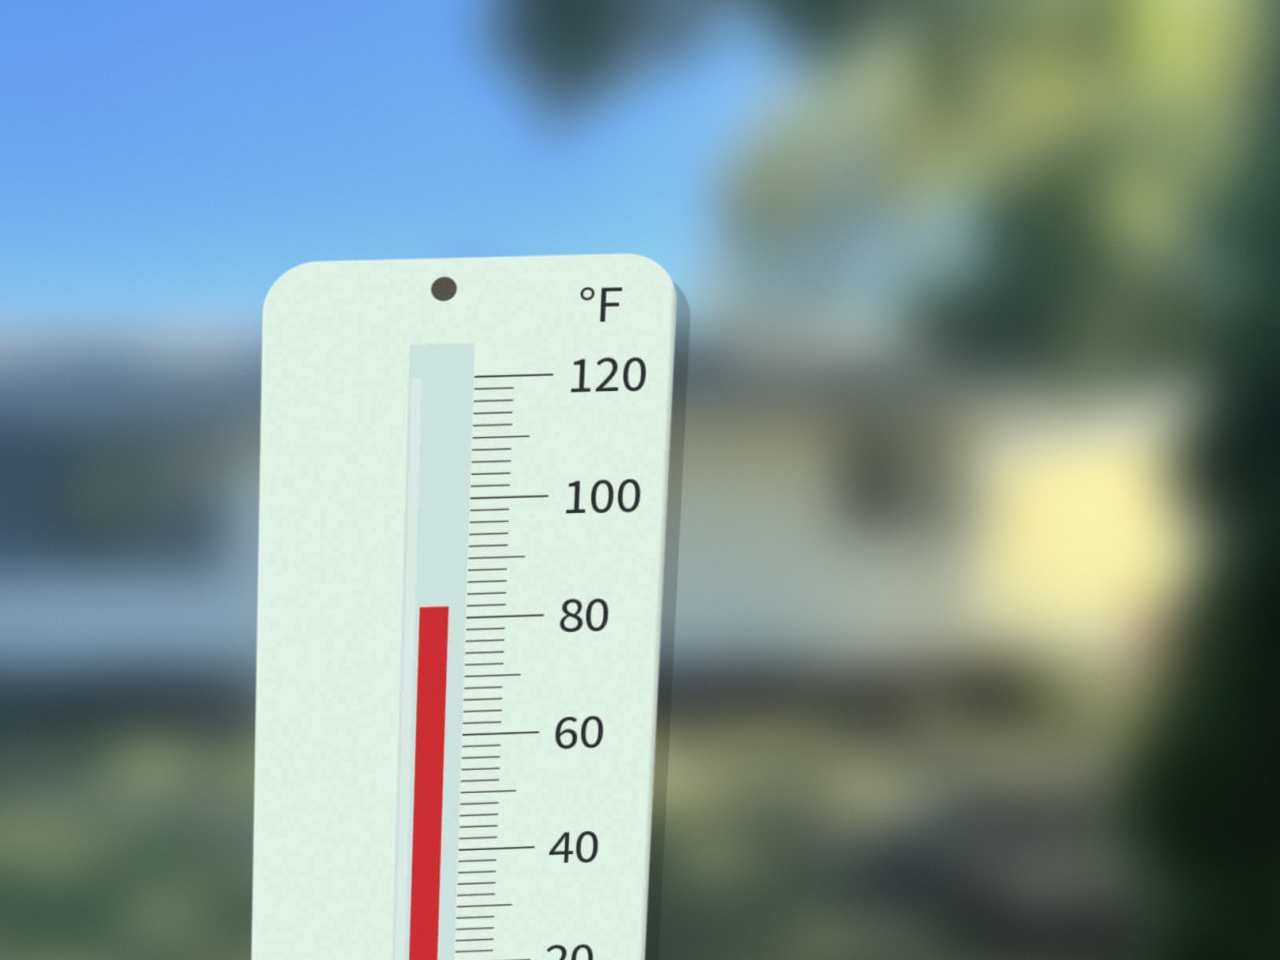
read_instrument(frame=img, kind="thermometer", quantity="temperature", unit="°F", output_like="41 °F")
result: 82 °F
